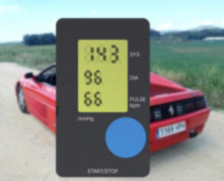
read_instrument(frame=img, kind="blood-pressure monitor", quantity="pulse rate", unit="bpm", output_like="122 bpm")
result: 66 bpm
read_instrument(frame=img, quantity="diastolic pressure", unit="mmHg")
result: 96 mmHg
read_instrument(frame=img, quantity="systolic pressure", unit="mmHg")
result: 143 mmHg
